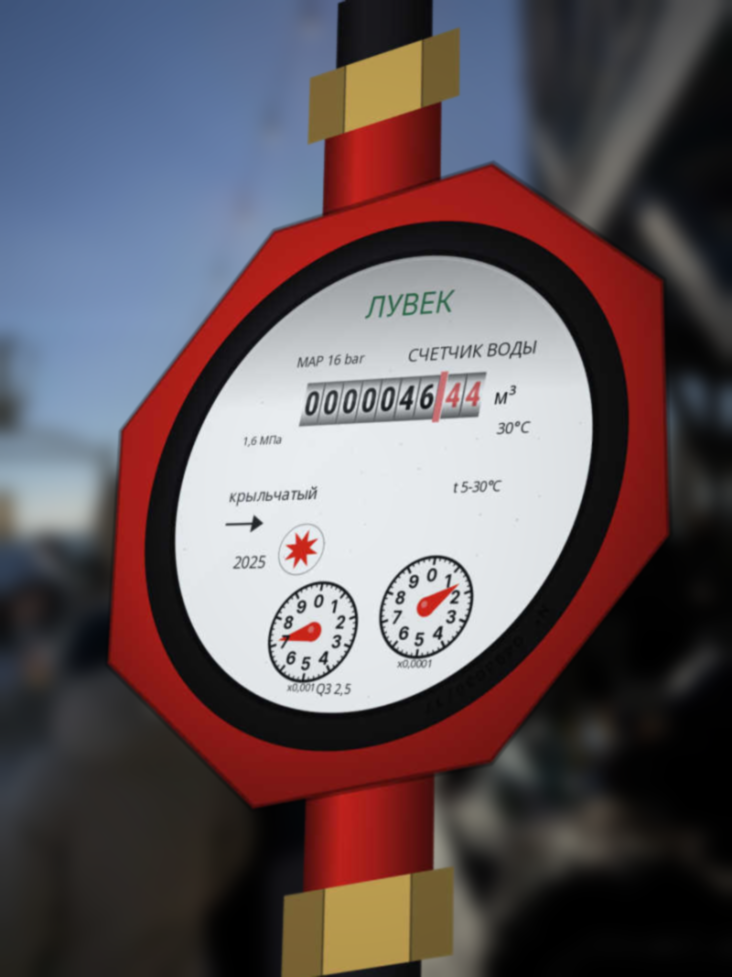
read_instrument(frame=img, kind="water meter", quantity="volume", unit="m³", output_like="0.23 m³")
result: 46.4471 m³
